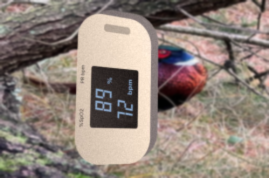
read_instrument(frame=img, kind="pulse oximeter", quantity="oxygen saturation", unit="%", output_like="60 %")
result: 89 %
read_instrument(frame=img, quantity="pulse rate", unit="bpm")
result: 72 bpm
